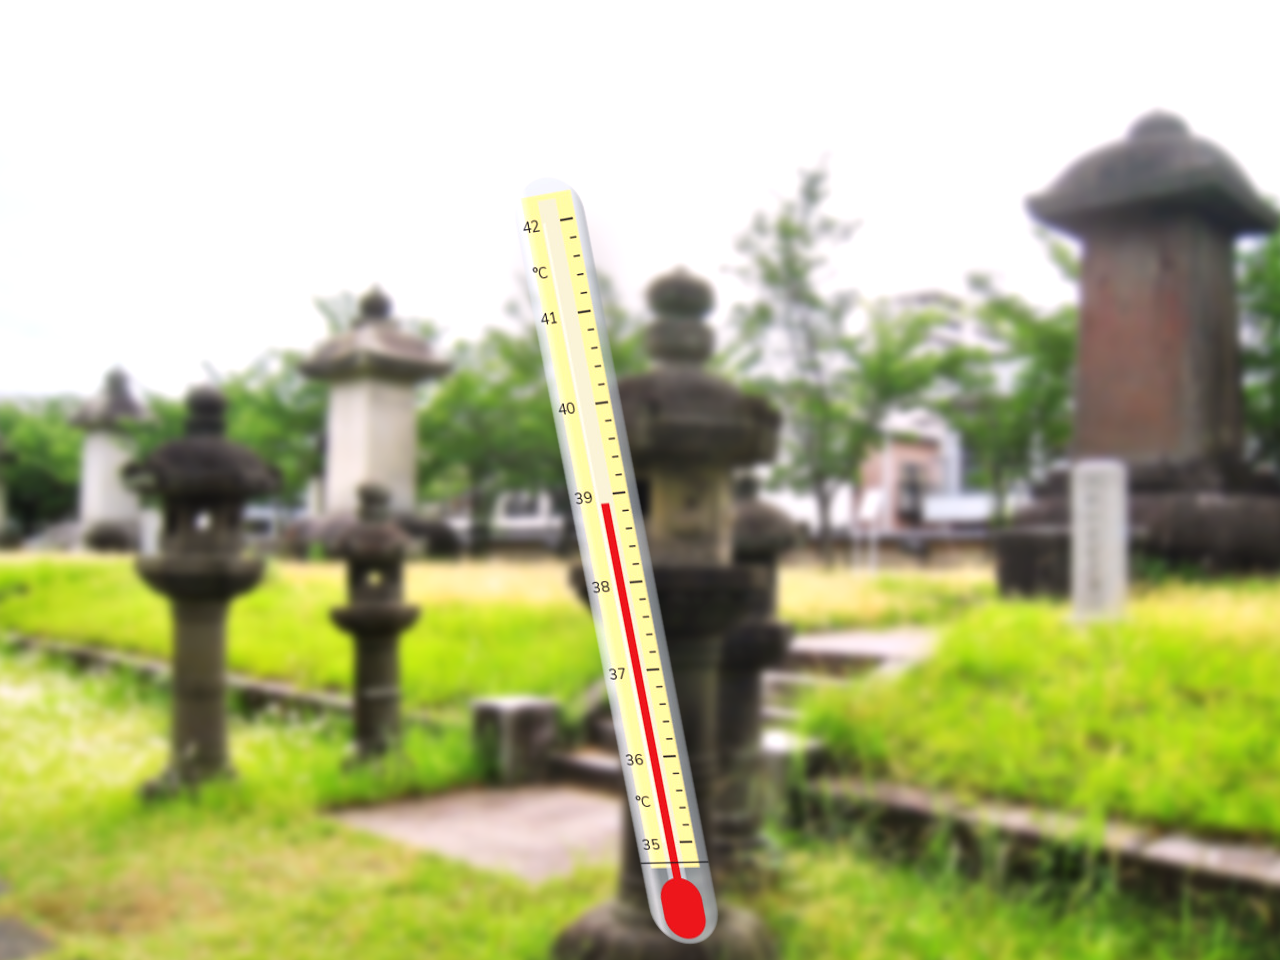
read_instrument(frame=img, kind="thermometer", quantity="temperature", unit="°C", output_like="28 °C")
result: 38.9 °C
